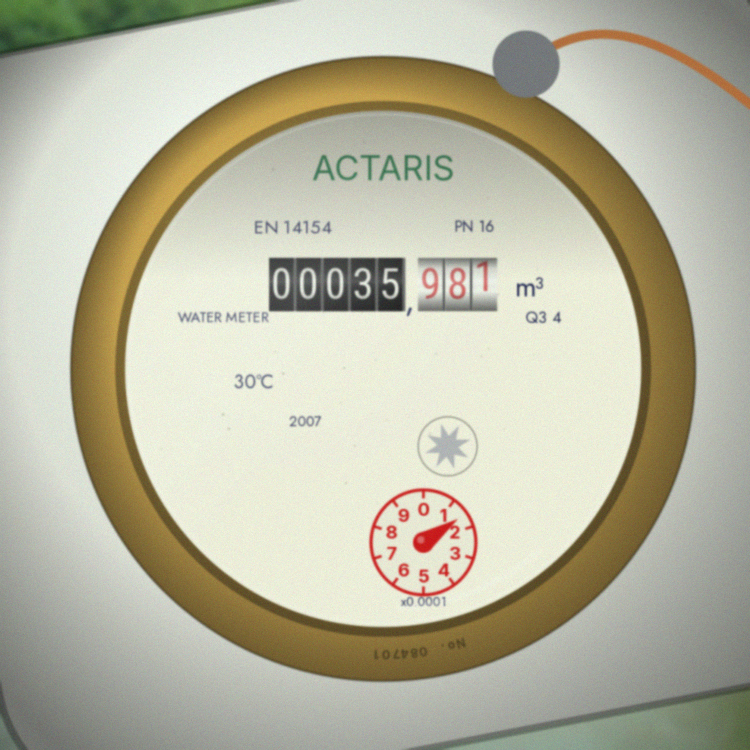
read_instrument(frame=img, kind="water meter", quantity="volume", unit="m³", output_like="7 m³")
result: 35.9811 m³
